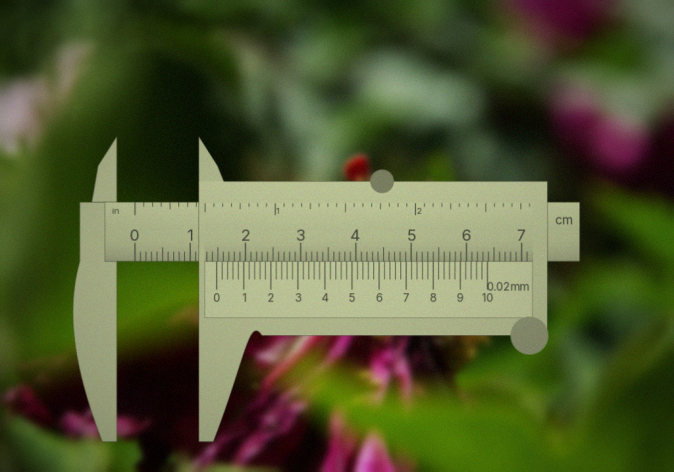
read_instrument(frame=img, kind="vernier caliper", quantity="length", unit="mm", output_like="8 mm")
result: 14.8 mm
